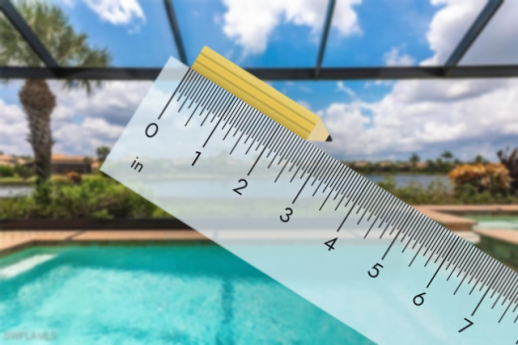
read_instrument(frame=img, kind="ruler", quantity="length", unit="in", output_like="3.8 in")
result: 3 in
